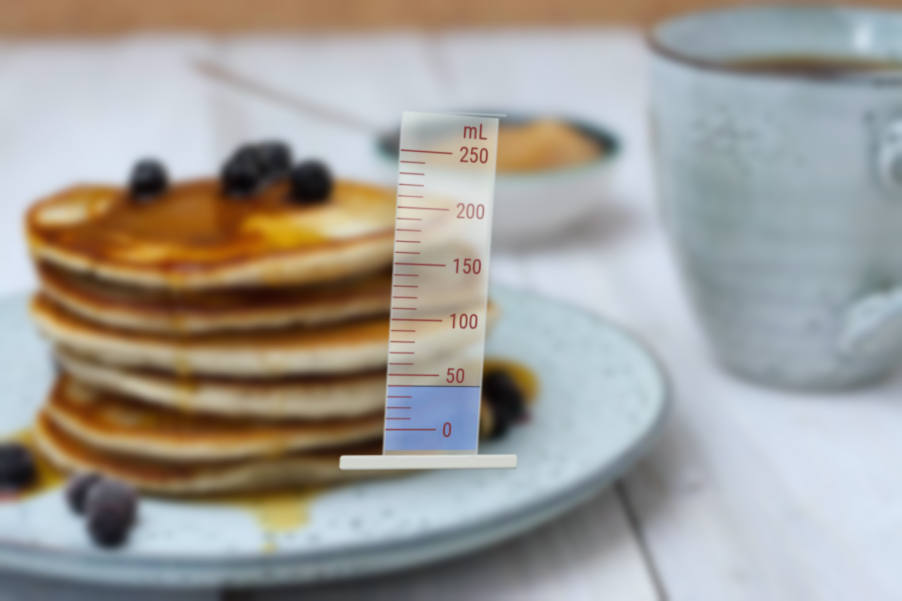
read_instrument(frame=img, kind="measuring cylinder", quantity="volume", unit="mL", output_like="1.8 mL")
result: 40 mL
